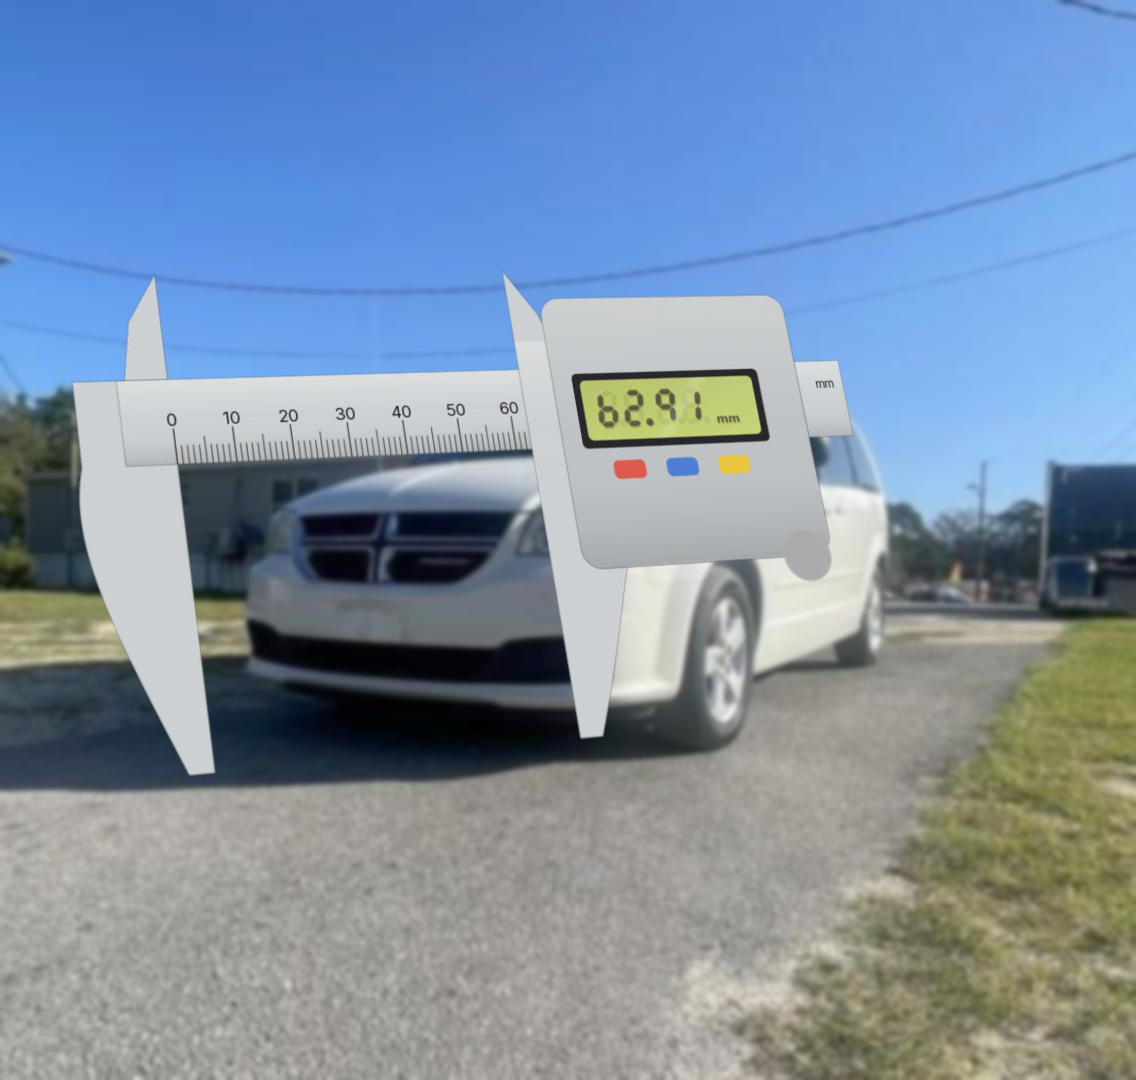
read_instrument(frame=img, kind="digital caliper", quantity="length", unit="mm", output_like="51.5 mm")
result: 62.91 mm
